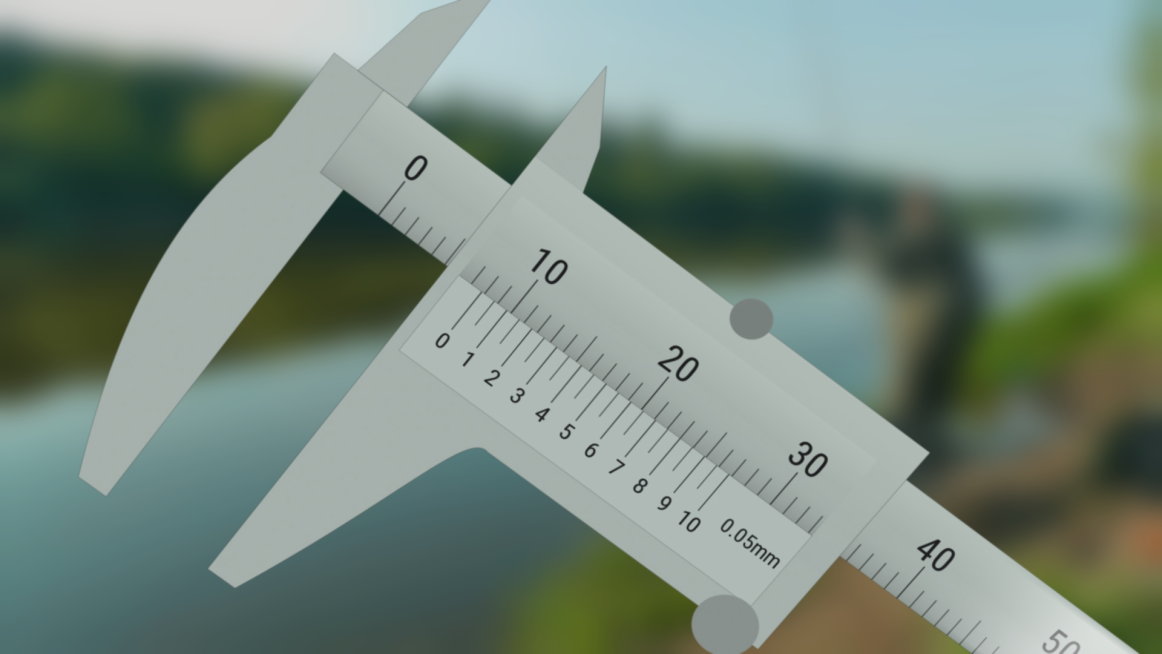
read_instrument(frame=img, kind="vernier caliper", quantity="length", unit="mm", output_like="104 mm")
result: 7.8 mm
